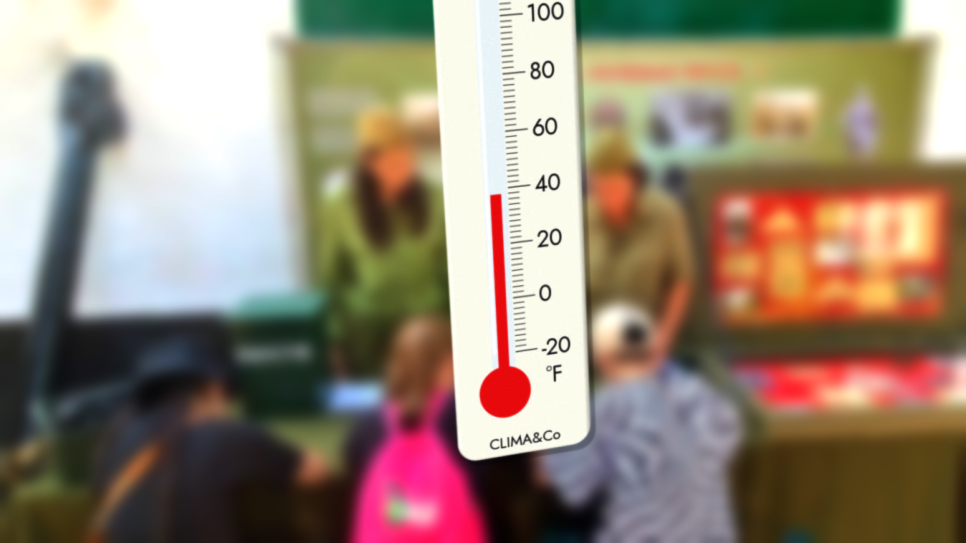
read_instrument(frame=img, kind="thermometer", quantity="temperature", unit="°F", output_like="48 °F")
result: 38 °F
